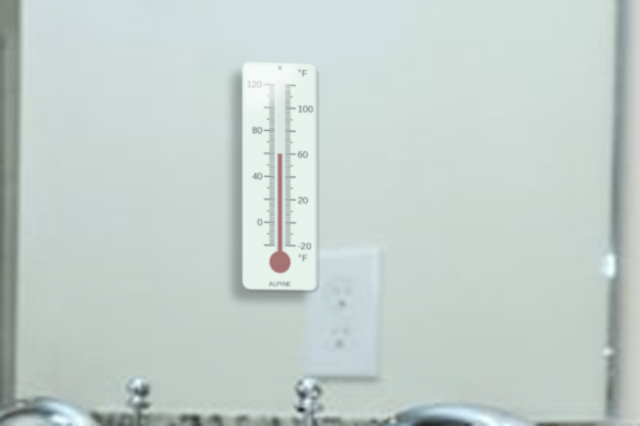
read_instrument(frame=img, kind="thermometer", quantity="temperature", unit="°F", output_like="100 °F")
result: 60 °F
